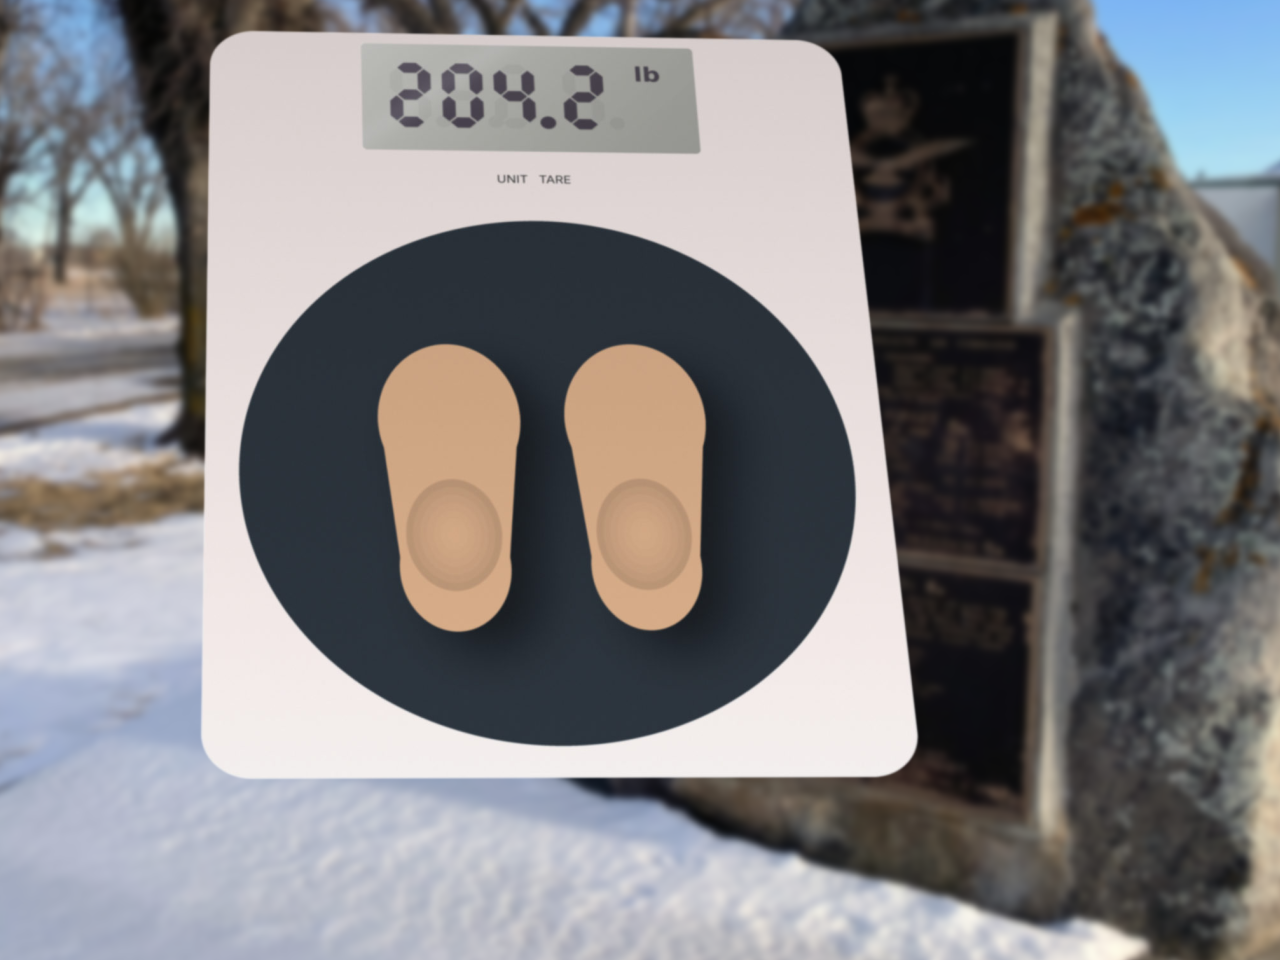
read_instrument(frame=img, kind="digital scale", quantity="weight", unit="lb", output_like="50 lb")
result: 204.2 lb
